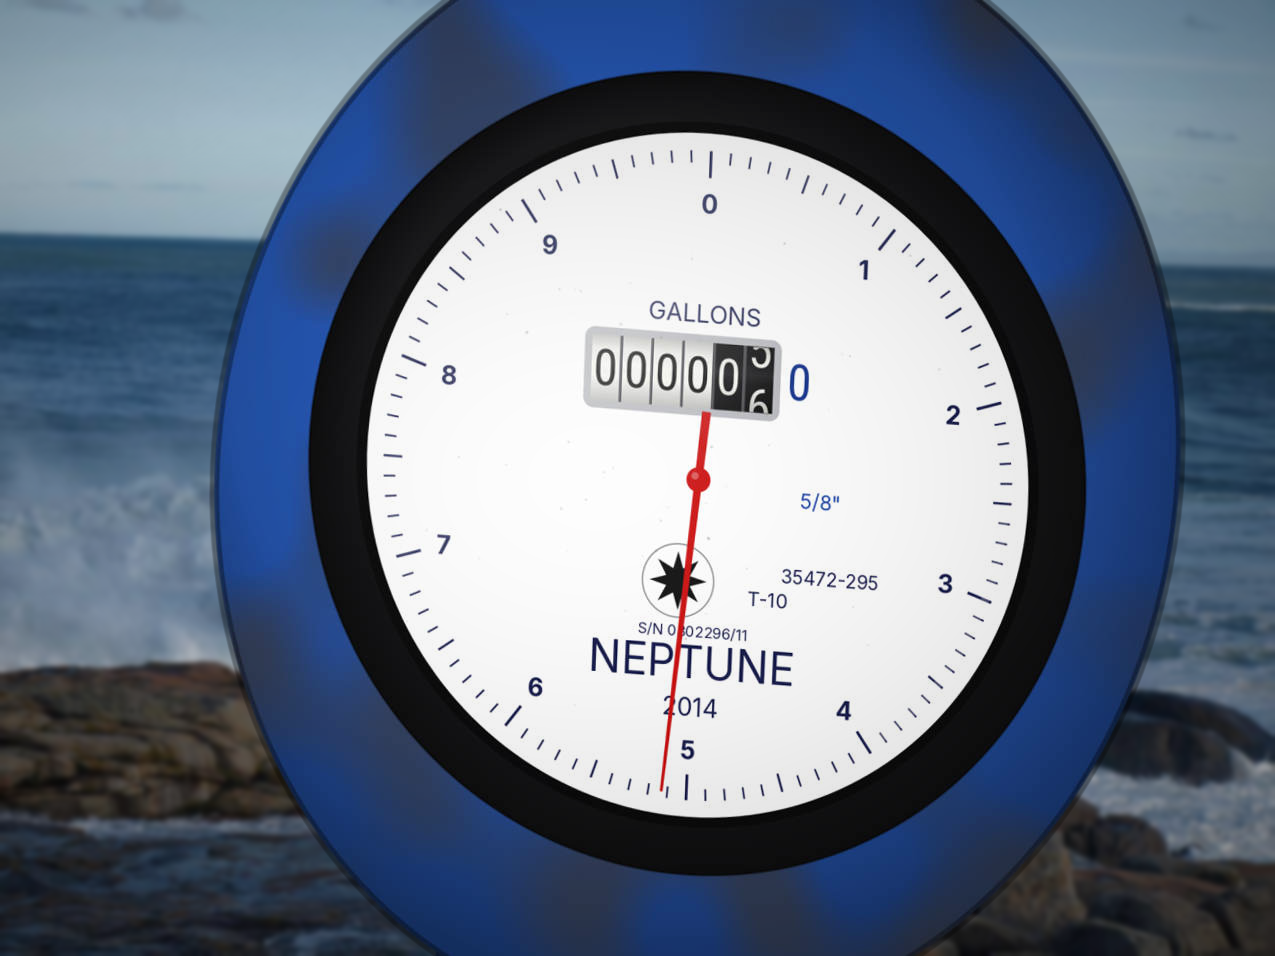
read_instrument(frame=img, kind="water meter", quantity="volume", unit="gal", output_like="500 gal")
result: 55.1 gal
